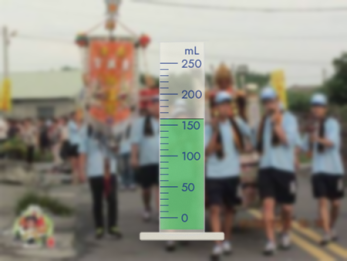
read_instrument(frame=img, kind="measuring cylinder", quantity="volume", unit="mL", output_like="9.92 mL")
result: 160 mL
